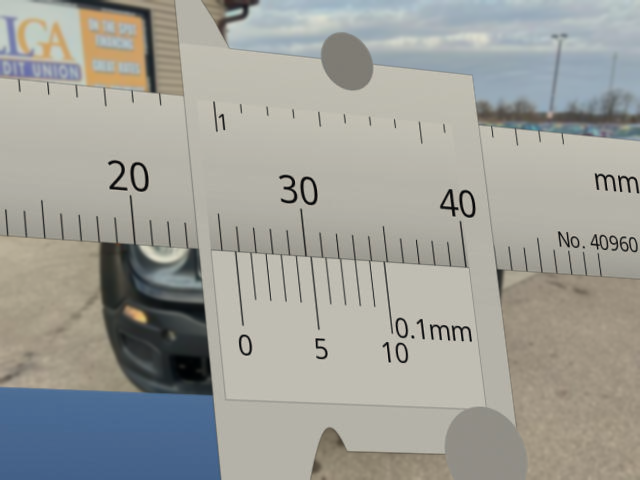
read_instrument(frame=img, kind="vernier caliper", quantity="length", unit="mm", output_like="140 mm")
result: 25.8 mm
